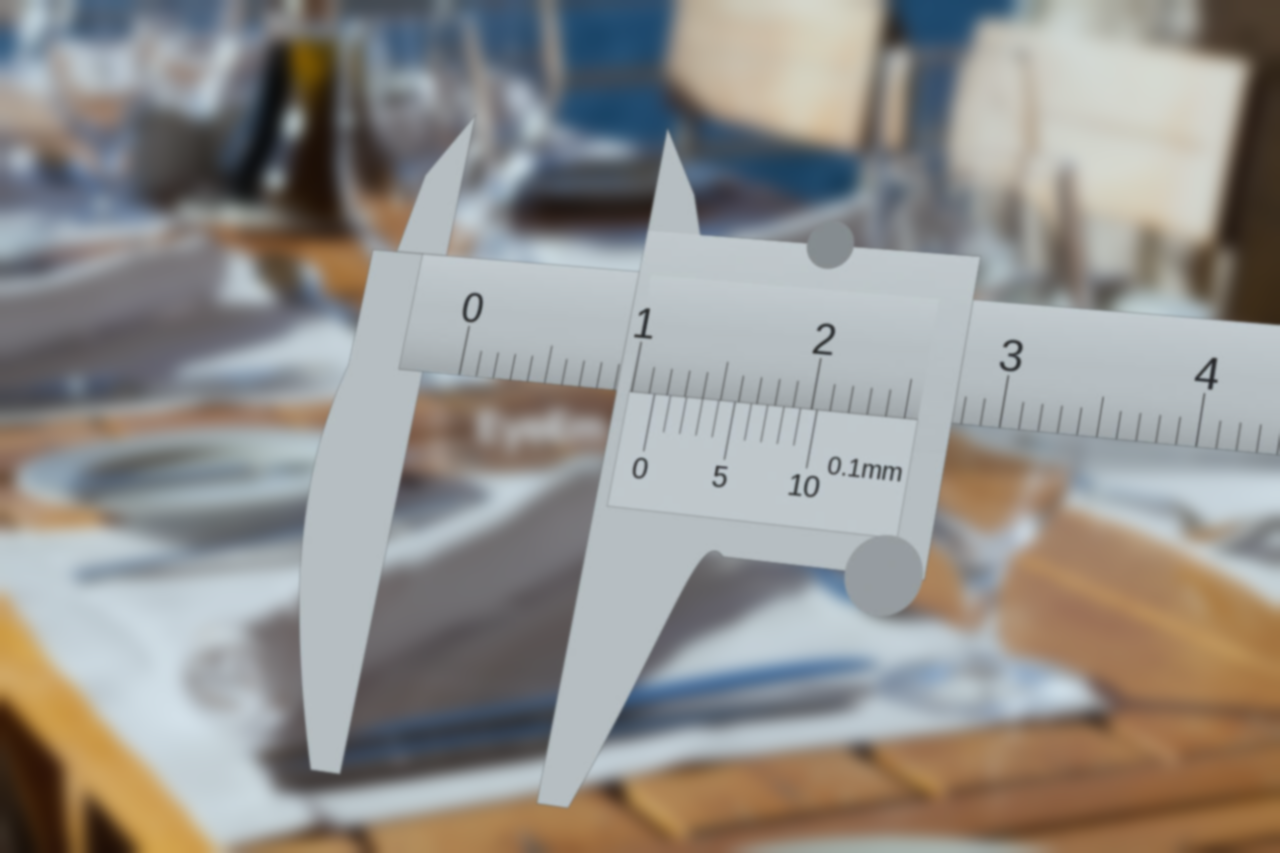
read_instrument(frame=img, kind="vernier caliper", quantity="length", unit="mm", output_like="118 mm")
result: 11.3 mm
